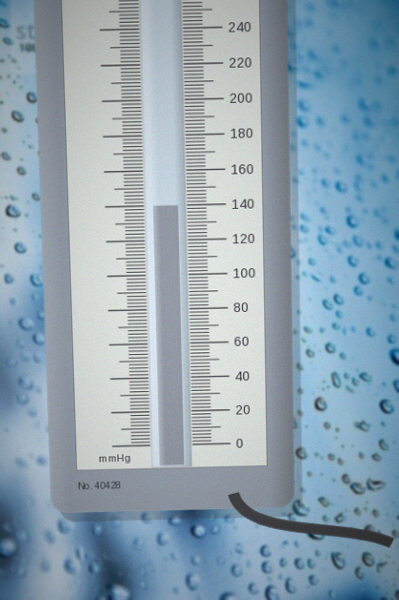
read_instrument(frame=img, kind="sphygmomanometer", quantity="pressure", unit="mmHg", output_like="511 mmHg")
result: 140 mmHg
